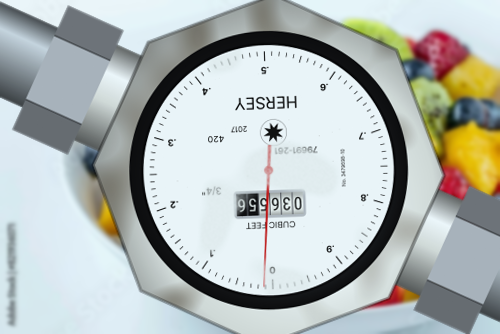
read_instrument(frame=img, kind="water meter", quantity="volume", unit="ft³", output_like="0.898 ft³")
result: 36556.01 ft³
